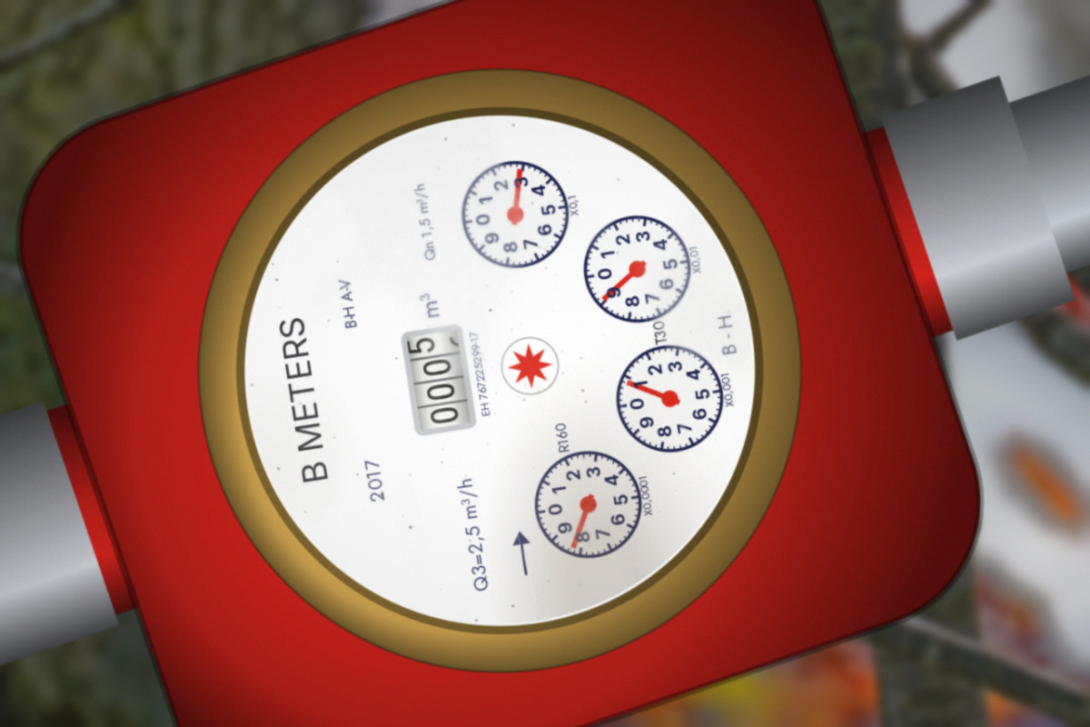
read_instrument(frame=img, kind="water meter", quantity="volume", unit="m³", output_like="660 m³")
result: 5.2908 m³
